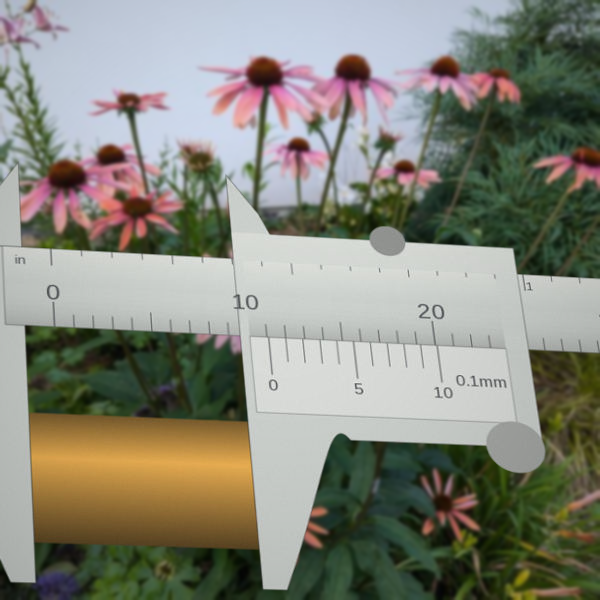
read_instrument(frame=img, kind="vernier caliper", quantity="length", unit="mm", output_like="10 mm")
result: 11.1 mm
